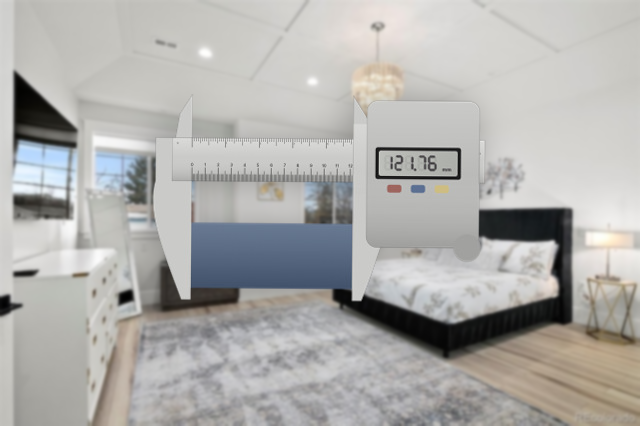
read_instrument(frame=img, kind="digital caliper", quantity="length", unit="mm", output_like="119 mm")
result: 121.76 mm
